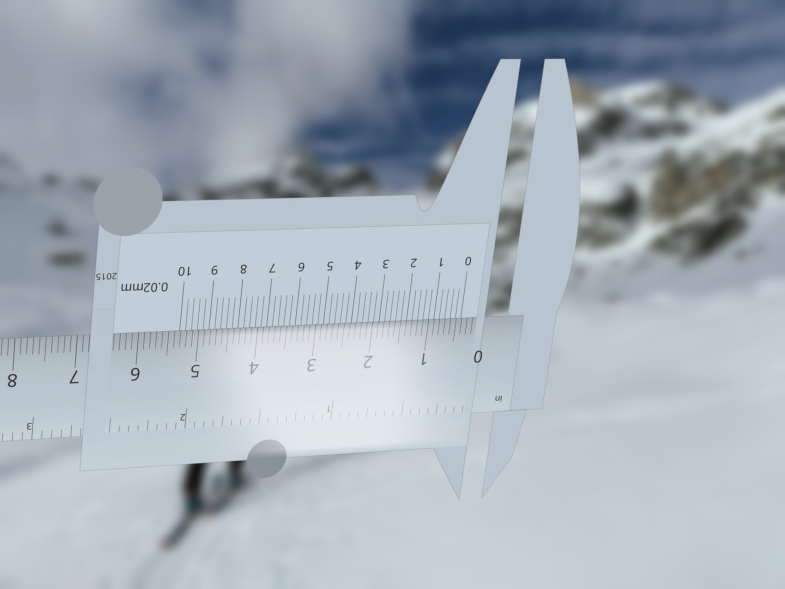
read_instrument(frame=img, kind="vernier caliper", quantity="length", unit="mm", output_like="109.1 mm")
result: 4.2 mm
